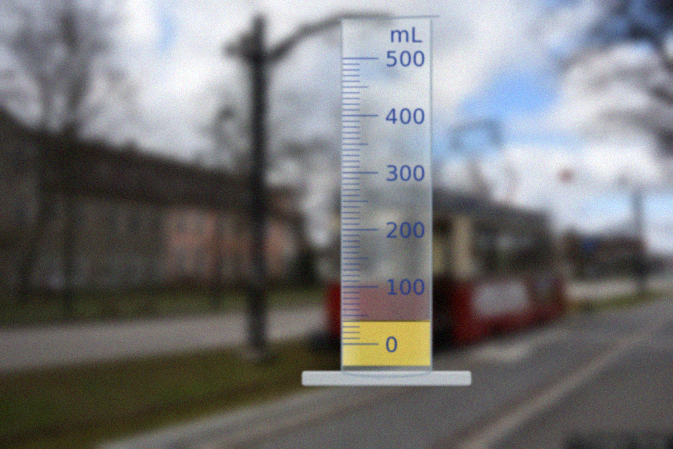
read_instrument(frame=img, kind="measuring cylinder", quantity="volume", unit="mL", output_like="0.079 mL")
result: 40 mL
